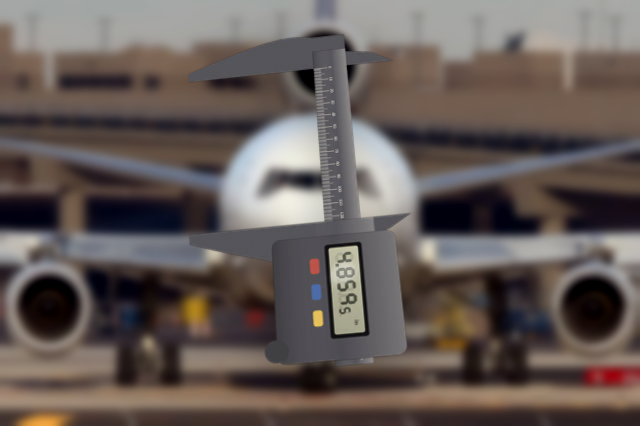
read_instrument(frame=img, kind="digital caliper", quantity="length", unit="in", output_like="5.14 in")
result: 4.8595 in
